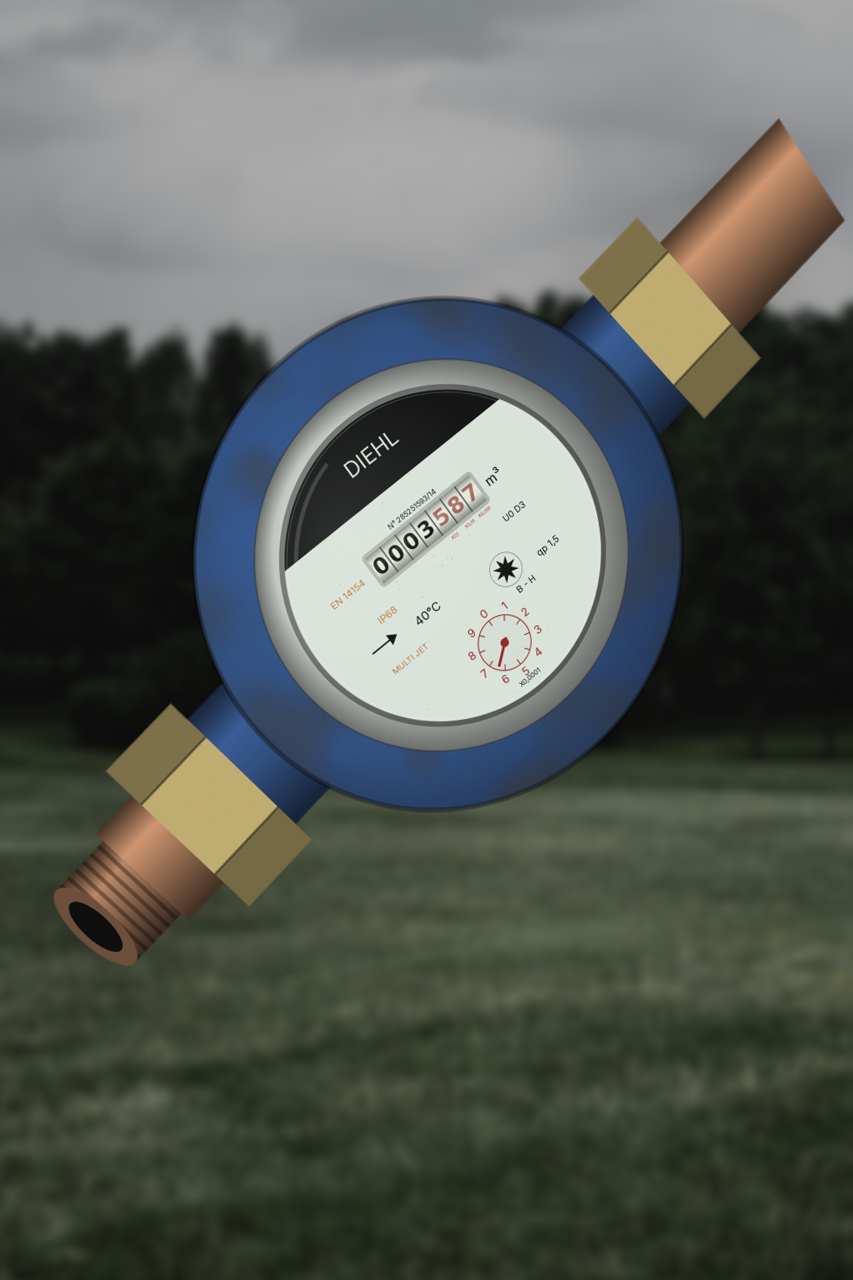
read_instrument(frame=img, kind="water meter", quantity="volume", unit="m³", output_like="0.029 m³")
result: 3.5876 m³
